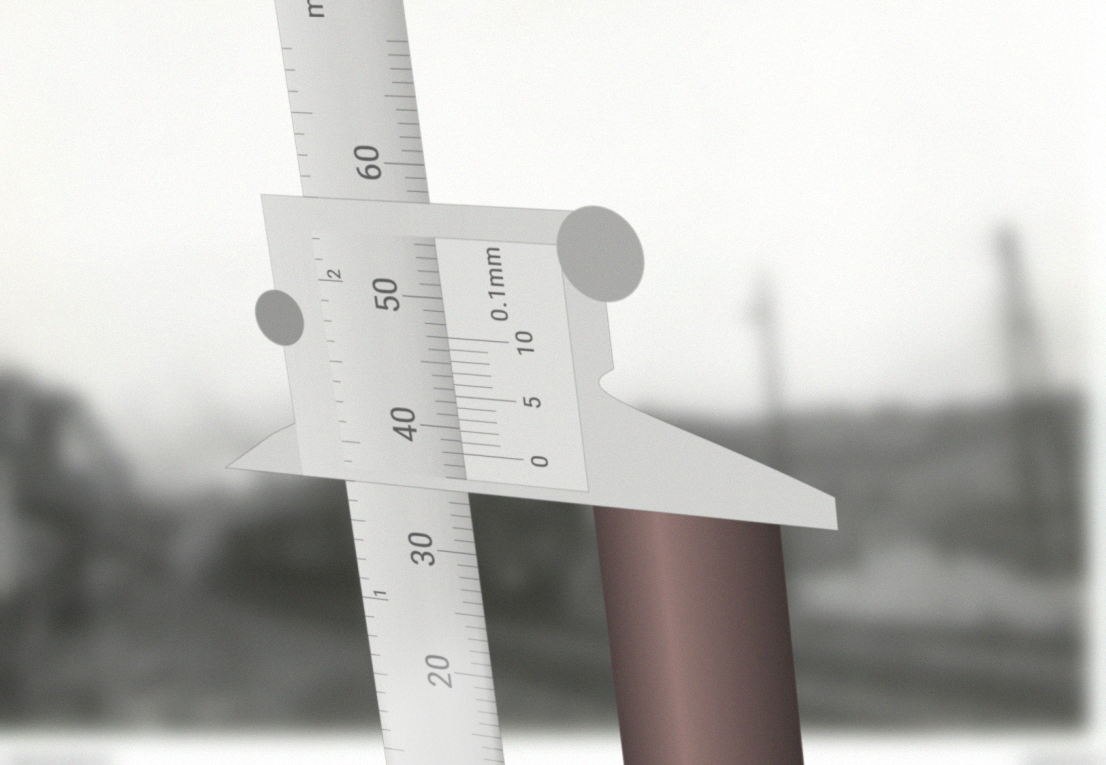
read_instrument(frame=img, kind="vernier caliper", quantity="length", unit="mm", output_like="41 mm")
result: 38.0 mm
